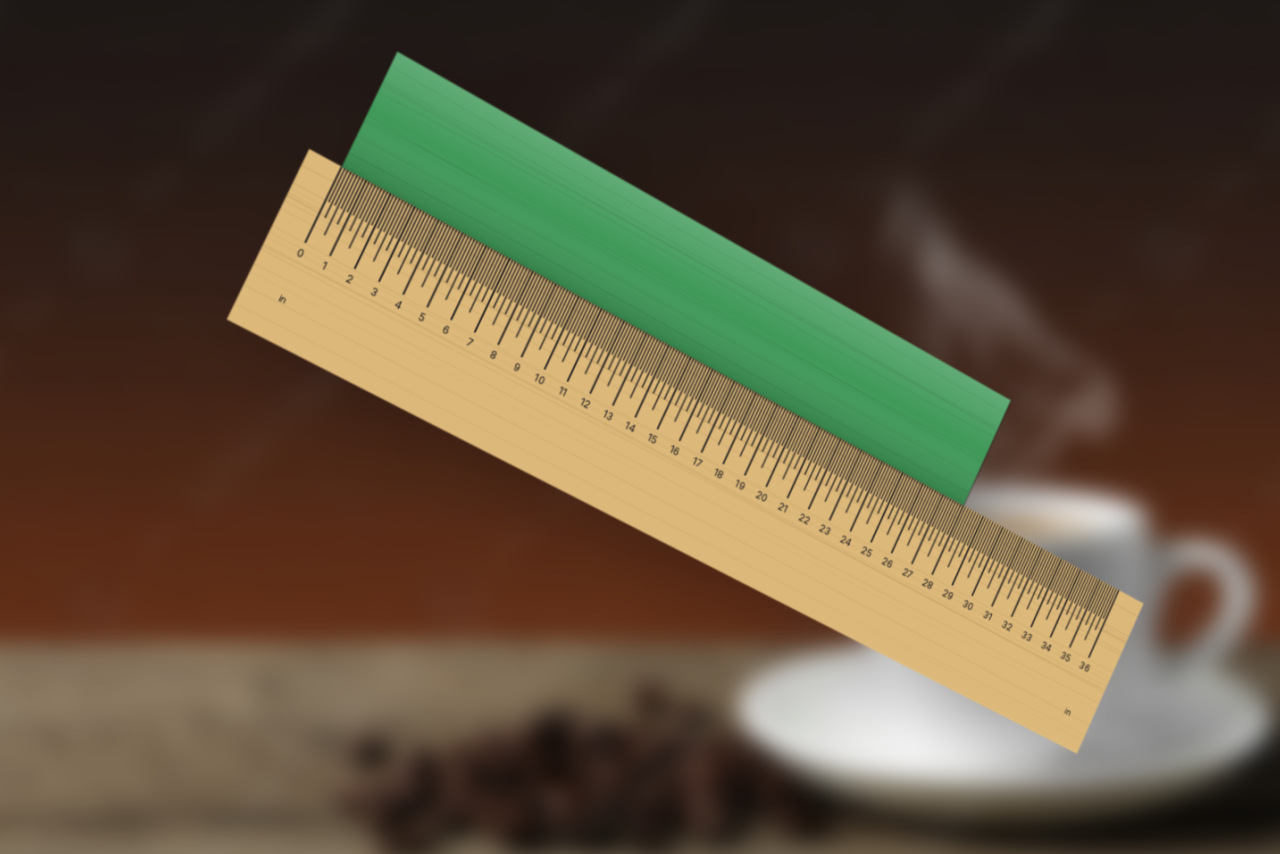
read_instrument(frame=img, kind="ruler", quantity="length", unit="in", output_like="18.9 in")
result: 28 in
